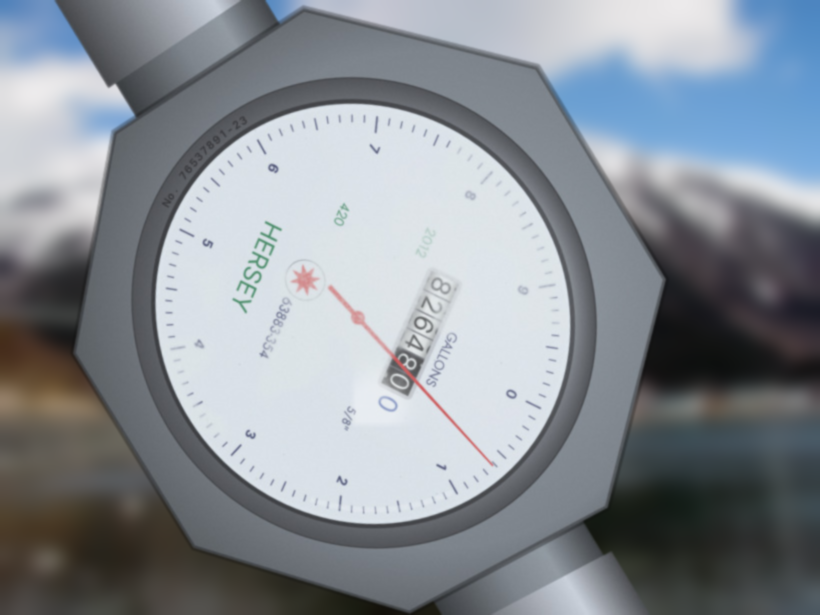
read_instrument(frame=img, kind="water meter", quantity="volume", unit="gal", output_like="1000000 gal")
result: 8264800.6 gal
